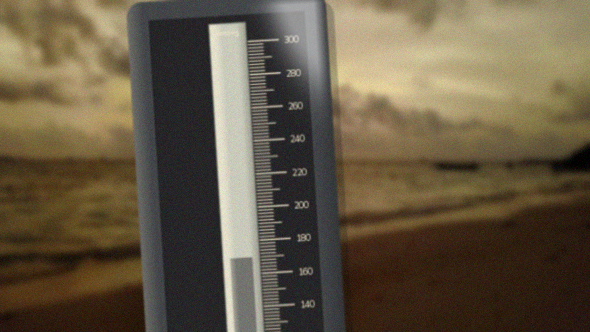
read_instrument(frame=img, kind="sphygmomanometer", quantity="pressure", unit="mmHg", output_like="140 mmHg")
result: 170 mmHg
